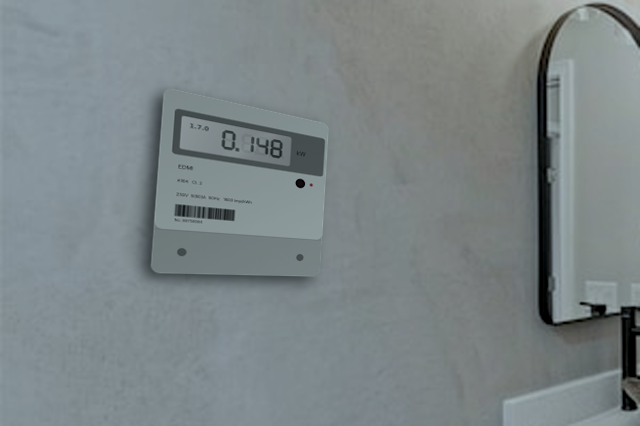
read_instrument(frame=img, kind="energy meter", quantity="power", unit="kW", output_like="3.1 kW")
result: 0.148 kW
